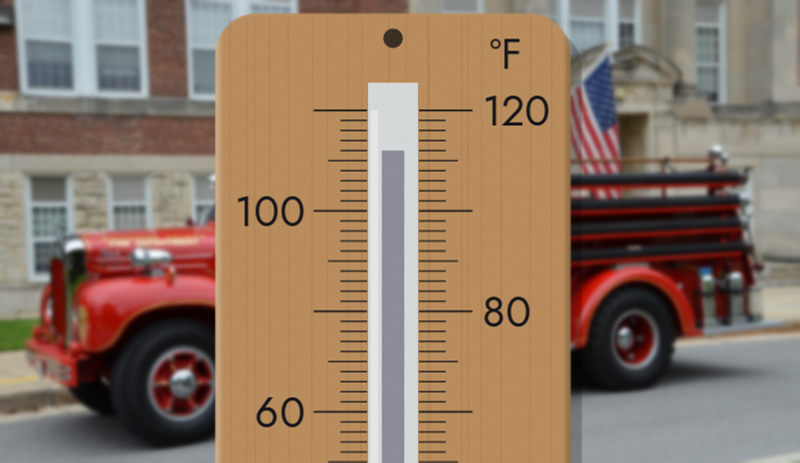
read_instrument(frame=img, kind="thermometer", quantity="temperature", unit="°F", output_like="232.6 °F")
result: 112 °F
